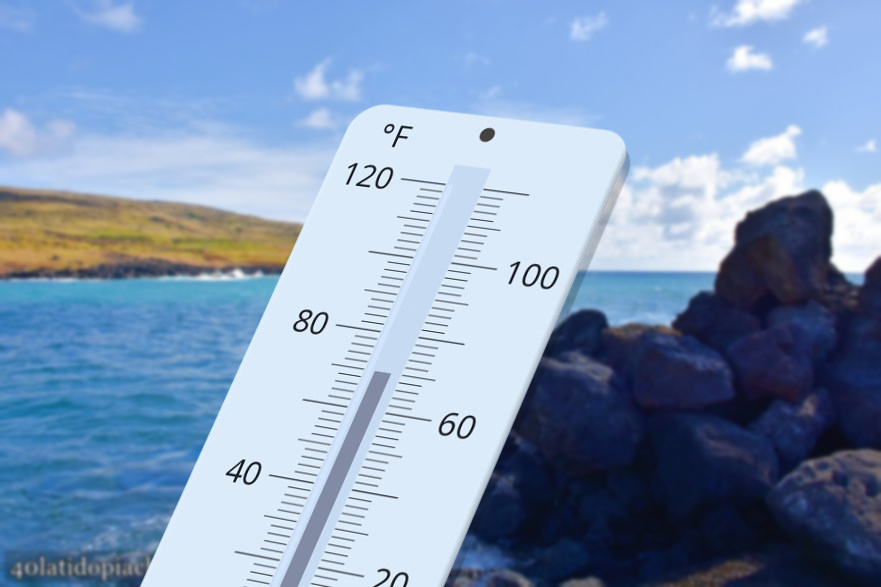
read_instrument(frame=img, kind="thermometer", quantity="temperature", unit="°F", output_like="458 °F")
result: 70 °F
